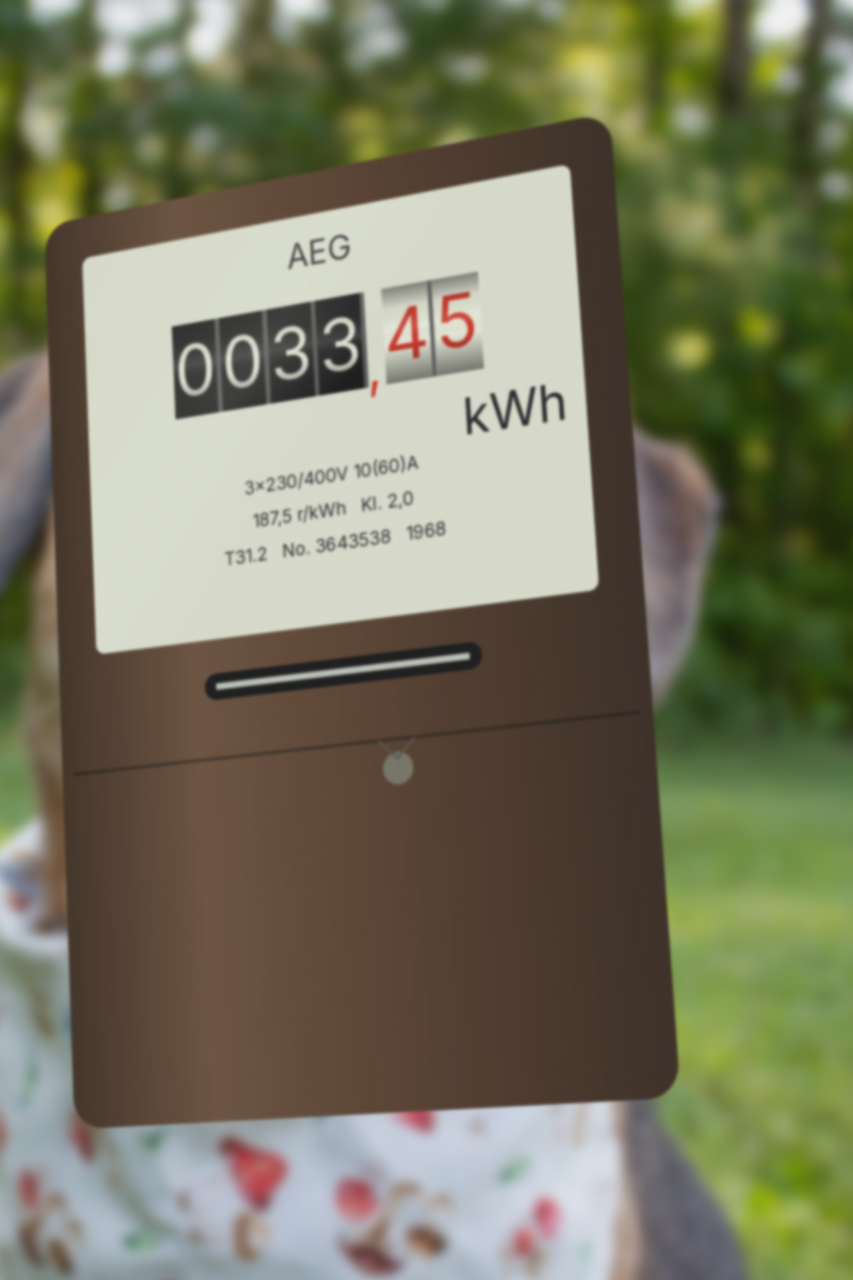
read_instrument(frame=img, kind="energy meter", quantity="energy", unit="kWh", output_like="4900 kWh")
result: 33.45 kWh
